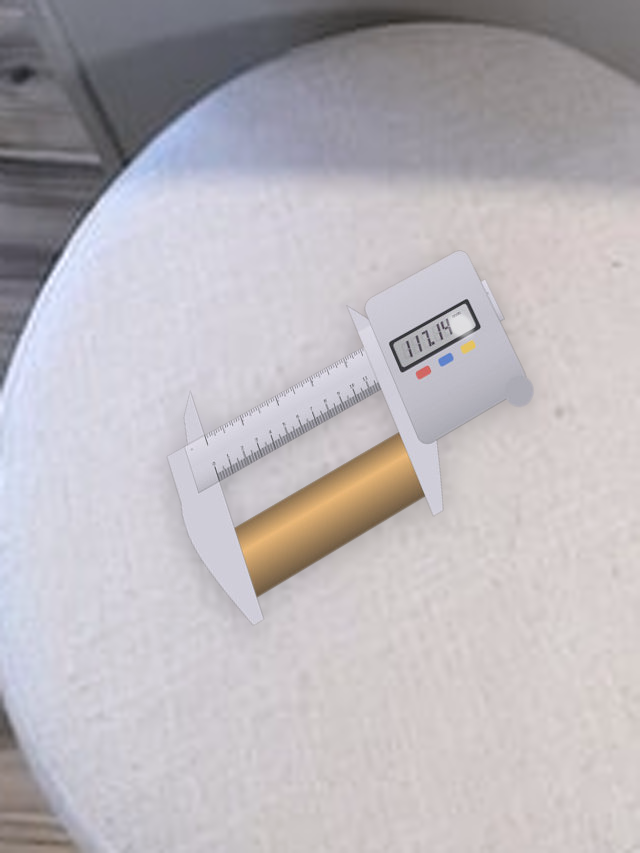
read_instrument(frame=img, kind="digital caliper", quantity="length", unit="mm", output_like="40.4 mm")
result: 117.14 mm
